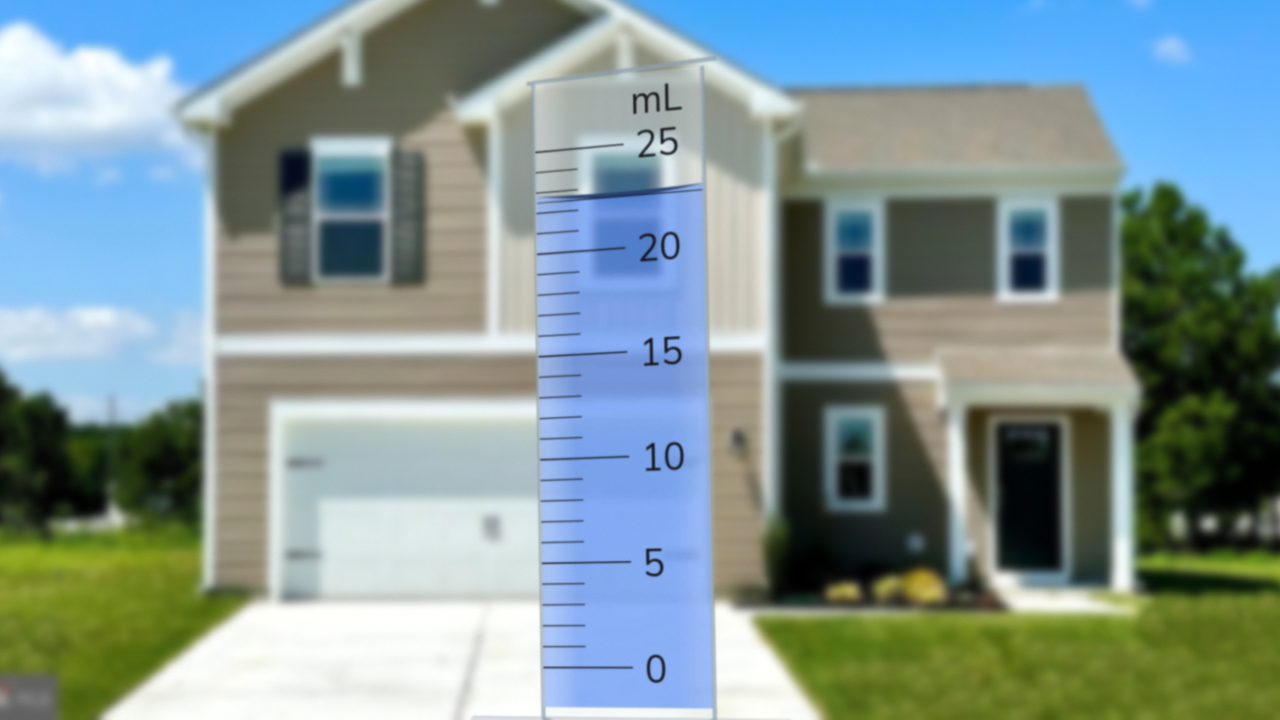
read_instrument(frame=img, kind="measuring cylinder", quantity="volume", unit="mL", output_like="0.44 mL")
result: 22.5 mL
